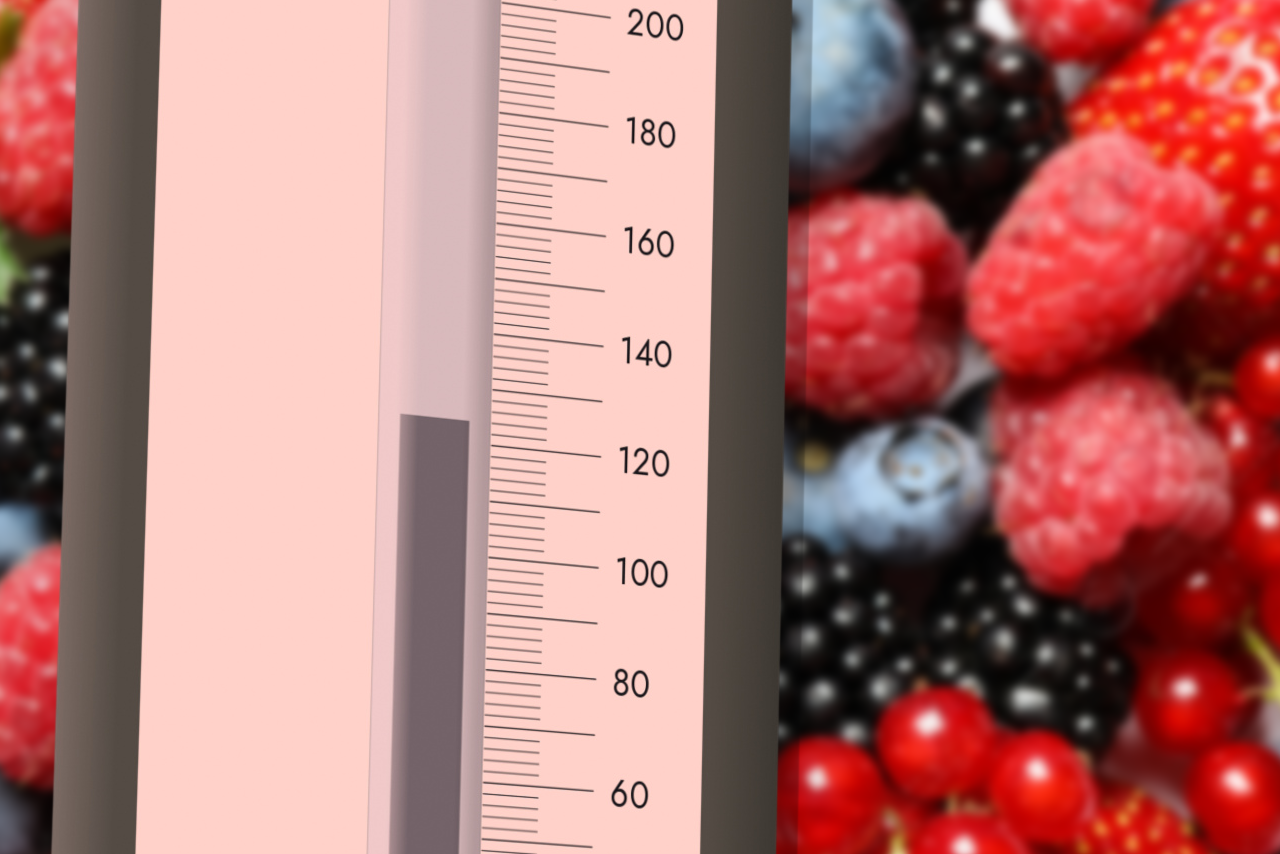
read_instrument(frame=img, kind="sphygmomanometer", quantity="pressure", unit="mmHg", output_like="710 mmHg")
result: 124 mmHg
